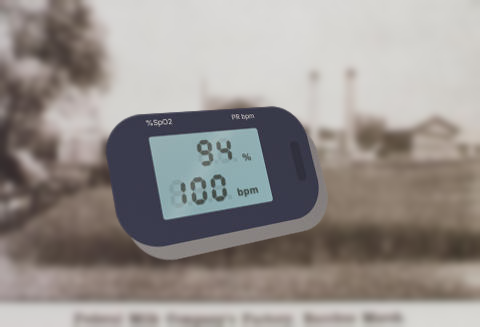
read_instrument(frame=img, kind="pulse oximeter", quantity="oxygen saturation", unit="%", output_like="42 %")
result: 94 %
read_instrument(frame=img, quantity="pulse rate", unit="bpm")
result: 100 bpm
